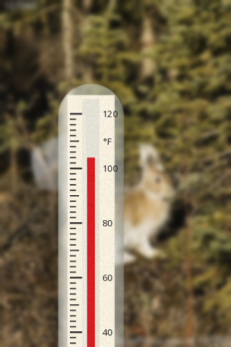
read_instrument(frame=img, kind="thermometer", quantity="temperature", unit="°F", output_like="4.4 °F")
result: 104 °F
